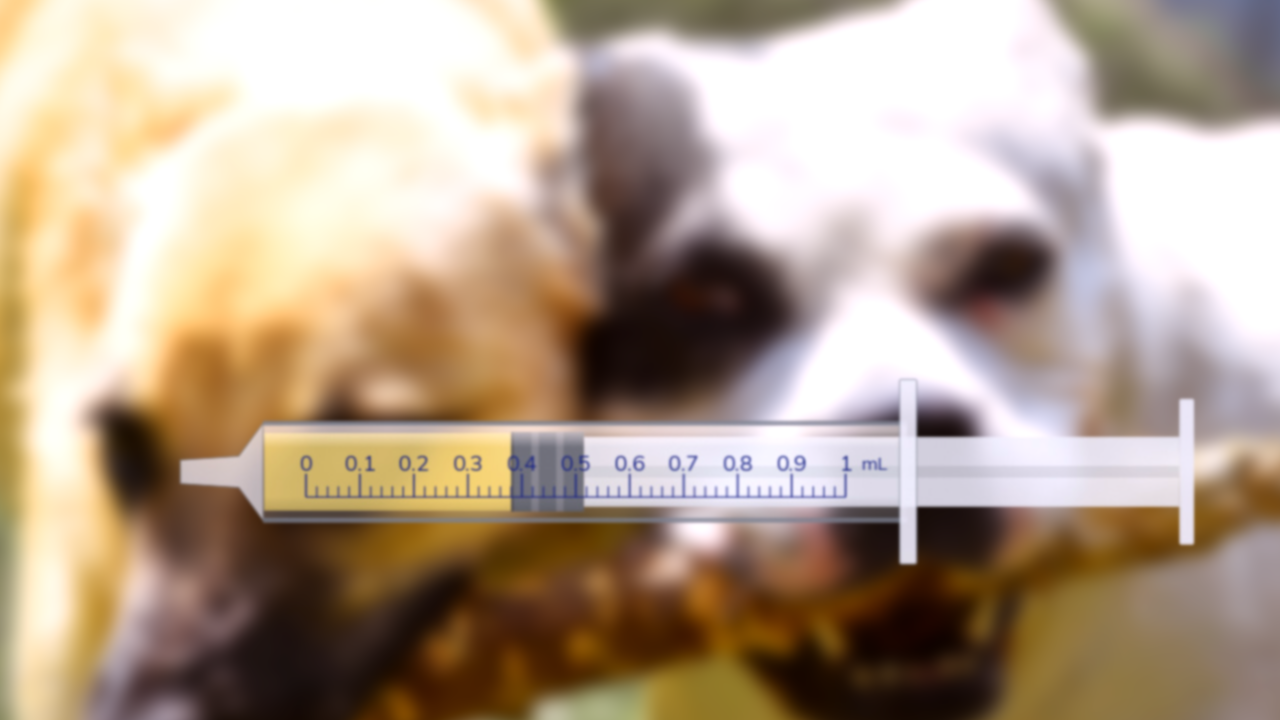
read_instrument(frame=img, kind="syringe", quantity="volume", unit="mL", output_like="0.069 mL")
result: 0.38 mL
